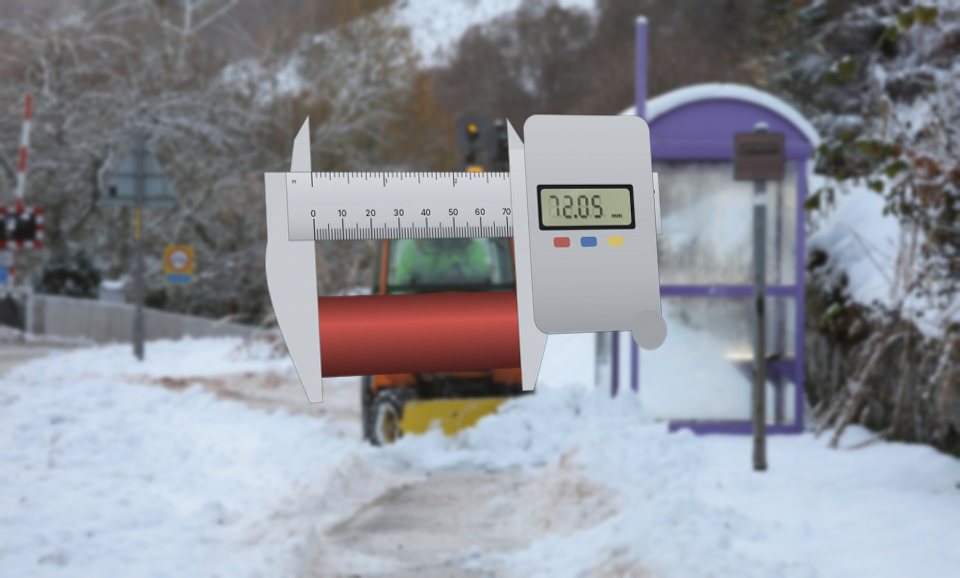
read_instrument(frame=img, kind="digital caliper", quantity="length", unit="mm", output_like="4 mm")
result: 72.05 mm
